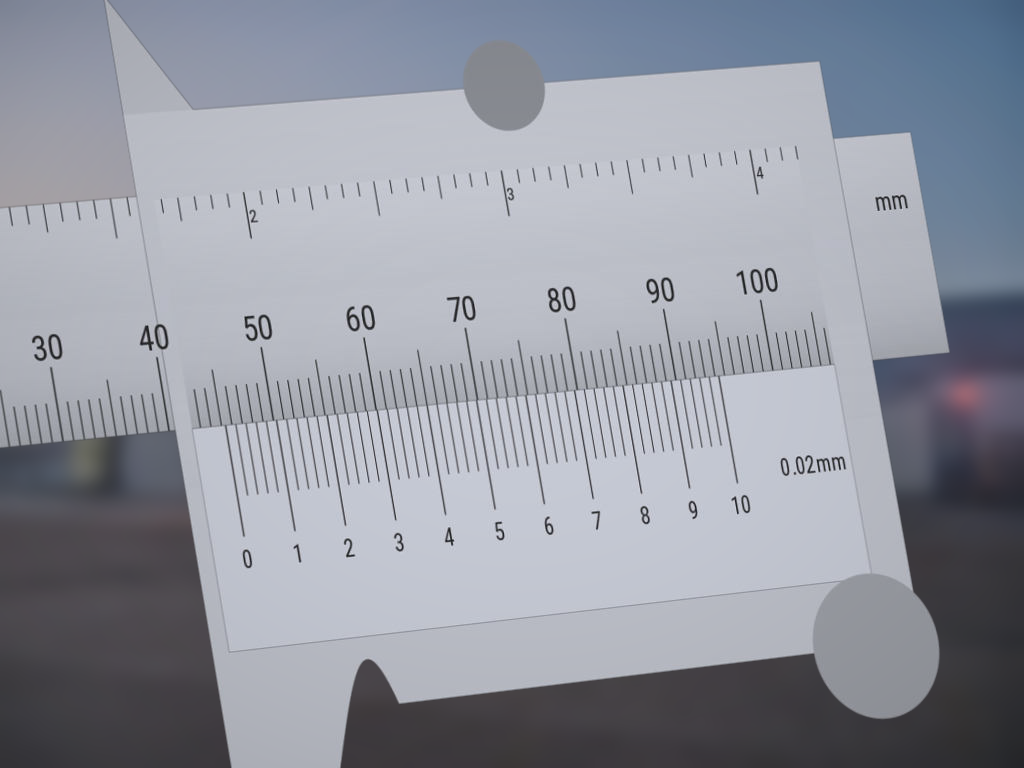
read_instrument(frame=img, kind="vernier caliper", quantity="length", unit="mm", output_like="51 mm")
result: 45.4 mm
